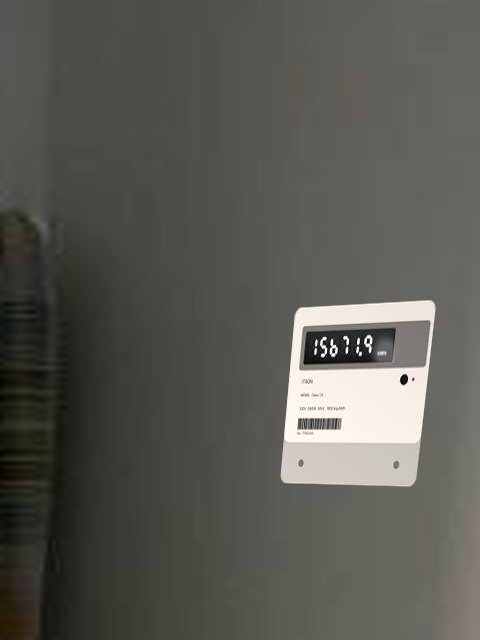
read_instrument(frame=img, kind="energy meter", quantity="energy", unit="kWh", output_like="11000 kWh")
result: 15671.9 kWh
